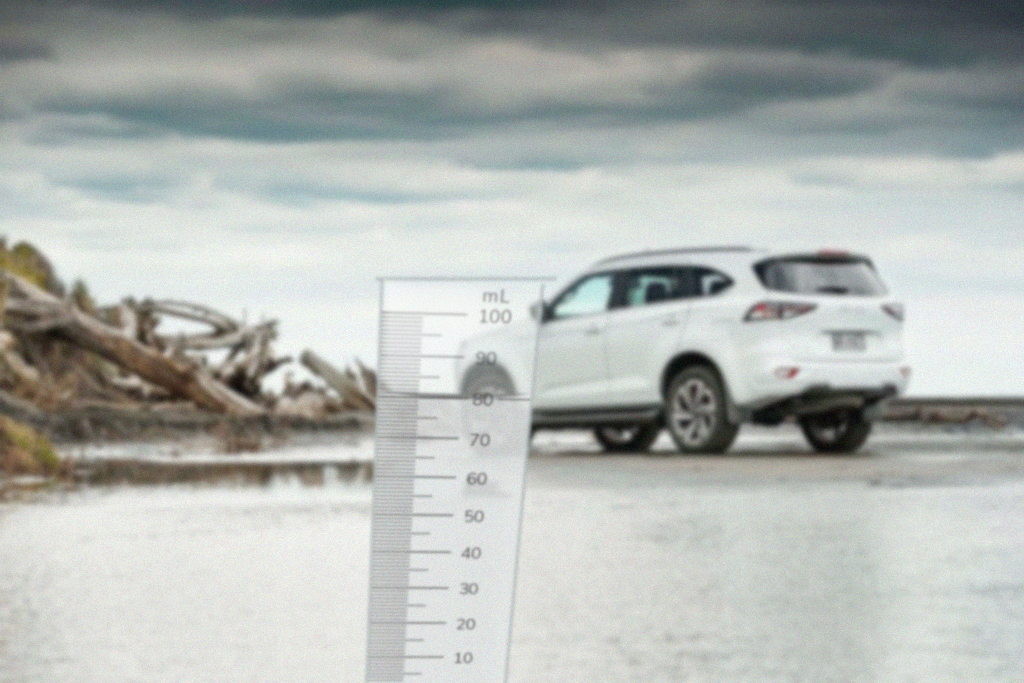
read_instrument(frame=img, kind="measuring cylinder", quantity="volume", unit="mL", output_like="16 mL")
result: 80 mL
